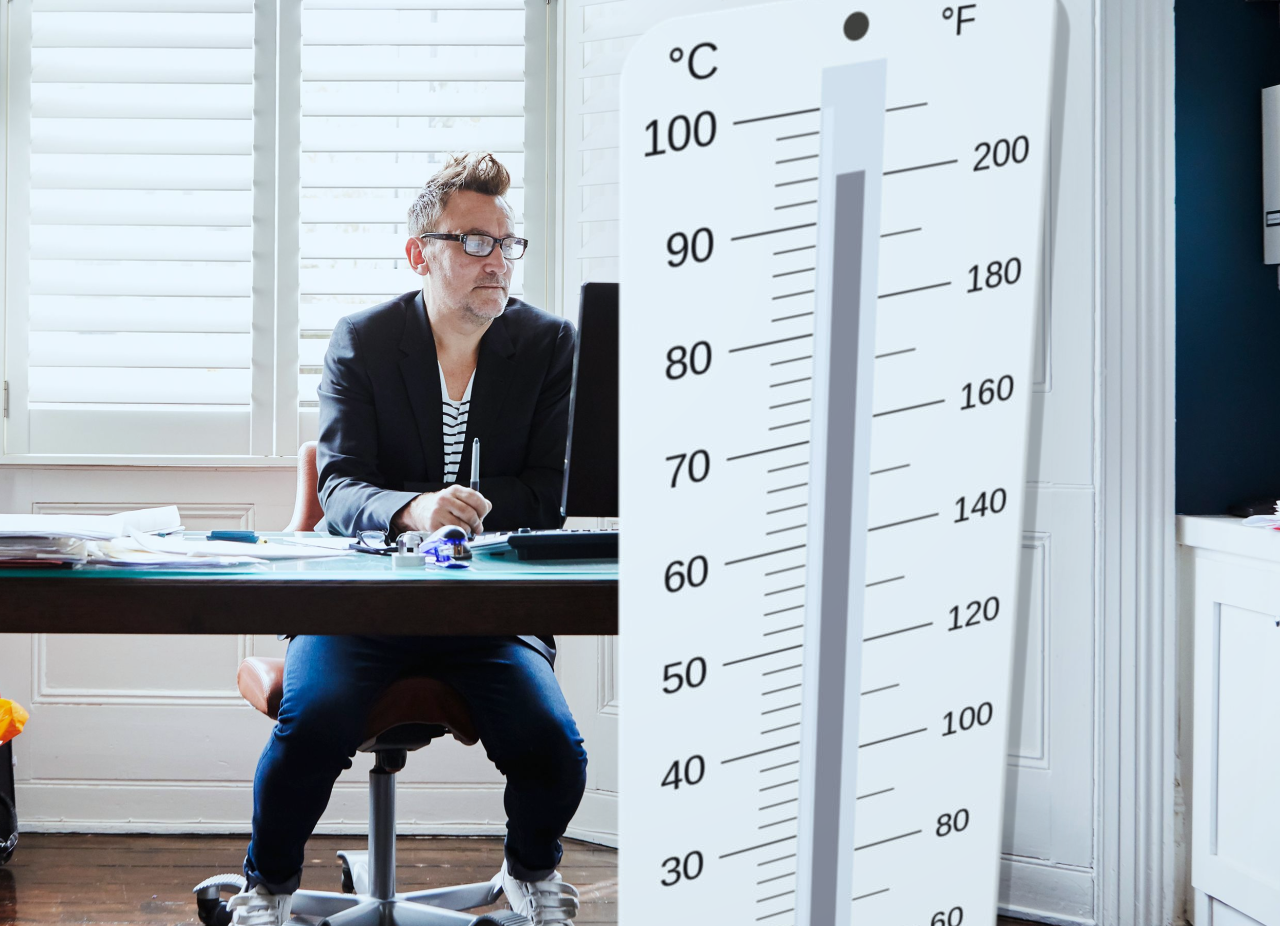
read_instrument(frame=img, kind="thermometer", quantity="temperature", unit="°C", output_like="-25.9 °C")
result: 94 °C
